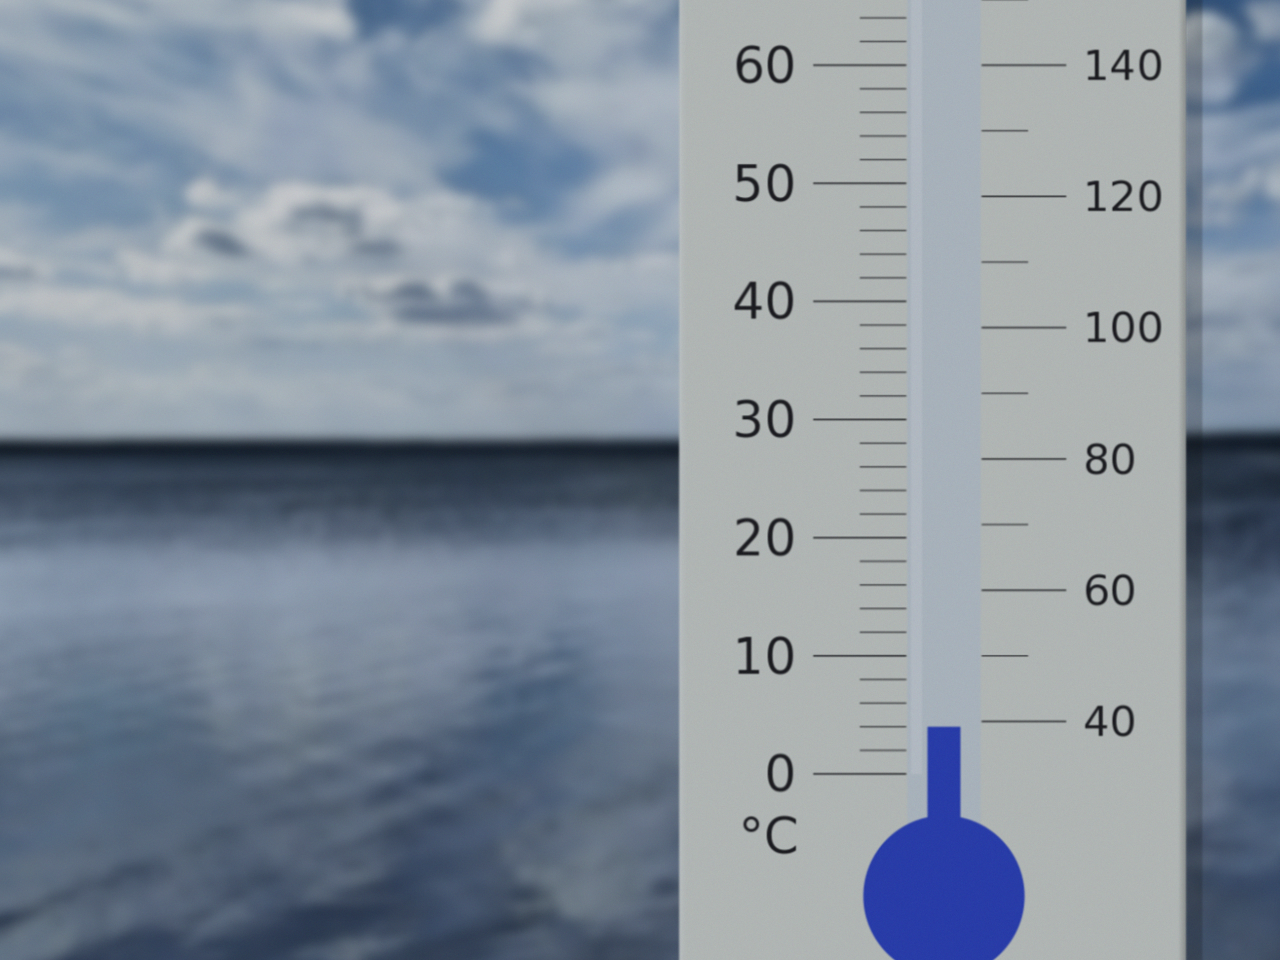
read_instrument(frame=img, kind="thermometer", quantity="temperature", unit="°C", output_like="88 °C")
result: 4 °C
